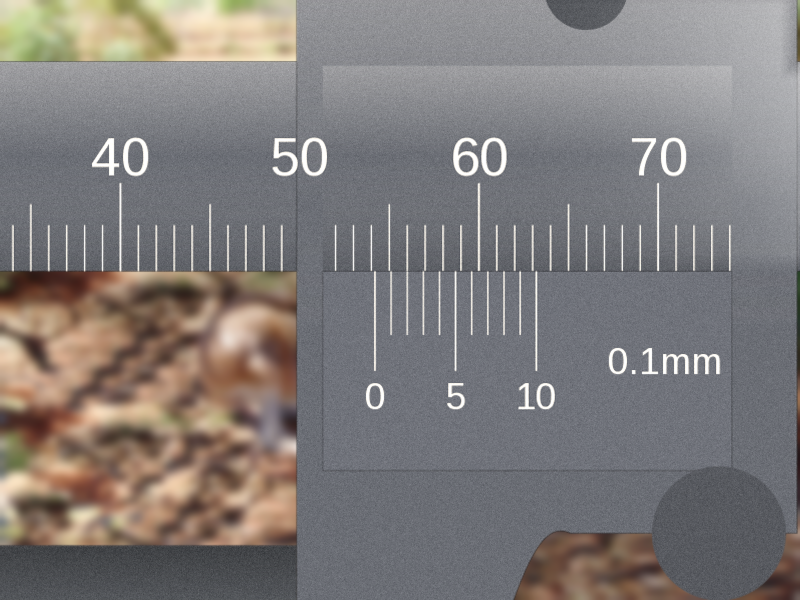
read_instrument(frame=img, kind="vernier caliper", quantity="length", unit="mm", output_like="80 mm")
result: 54.2 mm
